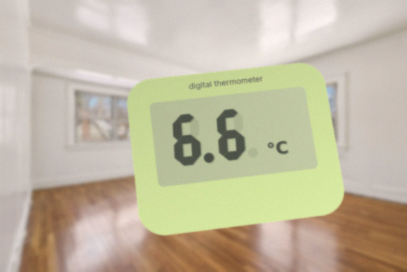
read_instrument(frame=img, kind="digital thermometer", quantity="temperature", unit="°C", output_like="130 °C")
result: 6.6 °C
